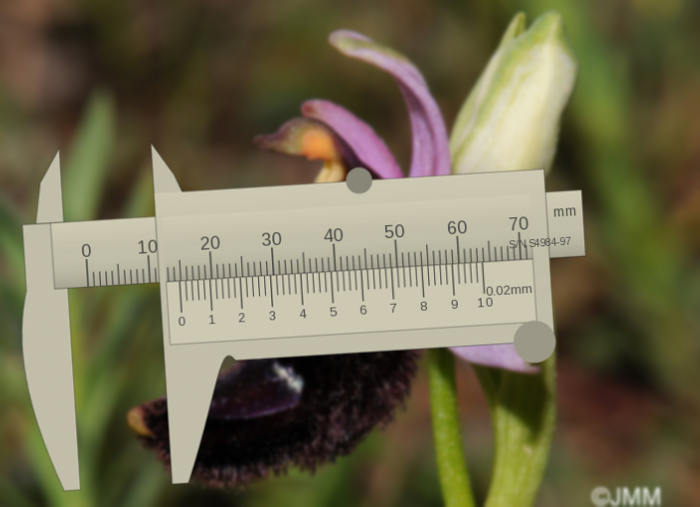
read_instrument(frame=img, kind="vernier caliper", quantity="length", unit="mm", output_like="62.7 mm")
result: 14.8 mm
